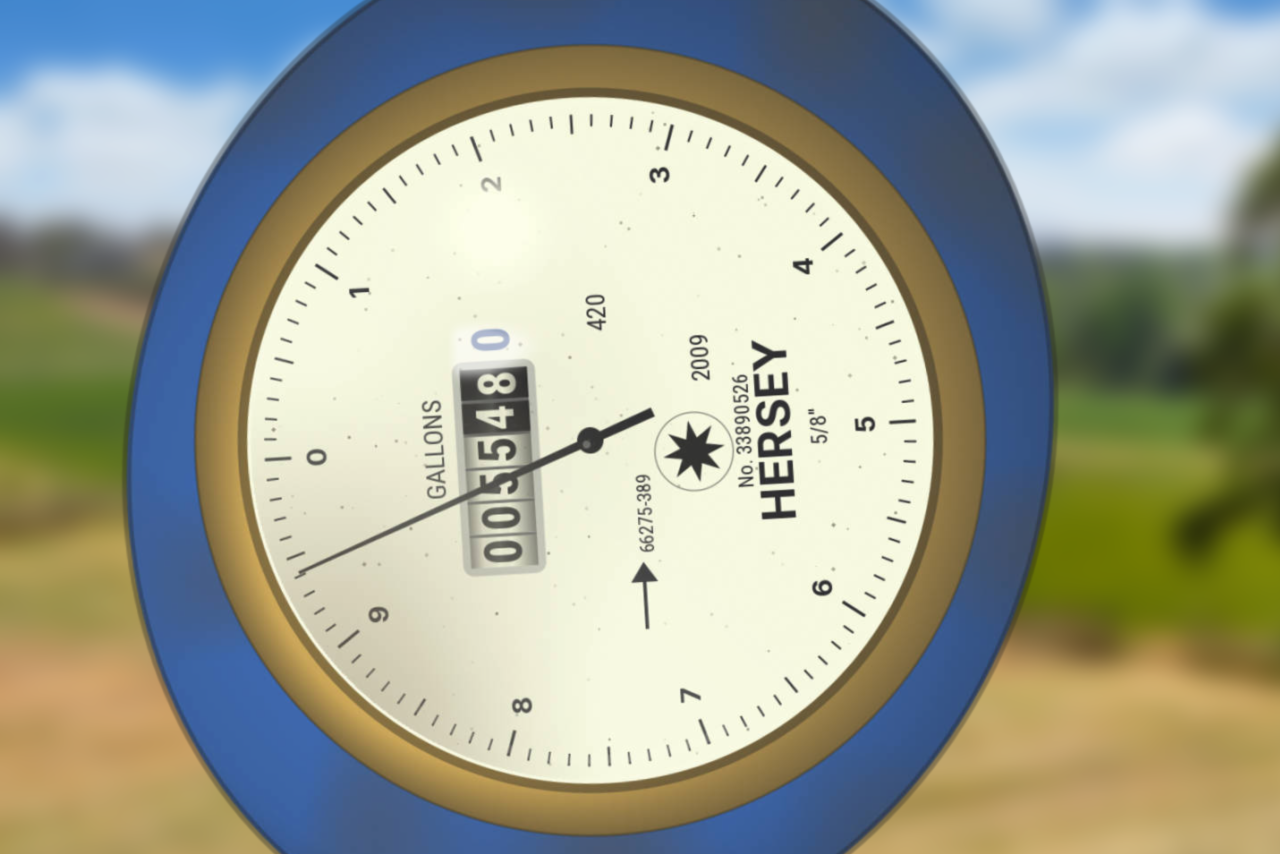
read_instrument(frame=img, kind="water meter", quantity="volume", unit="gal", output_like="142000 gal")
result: 55479.4 gal
